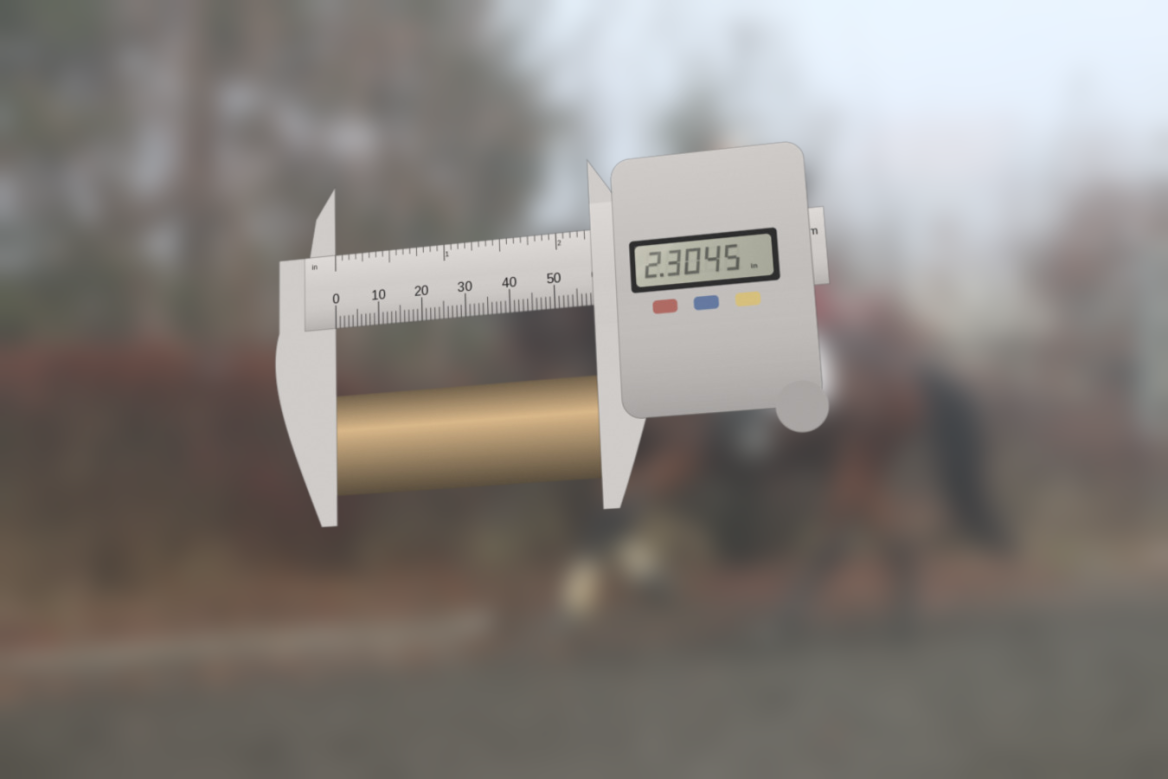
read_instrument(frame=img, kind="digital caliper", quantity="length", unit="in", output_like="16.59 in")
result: 2.3045 in
